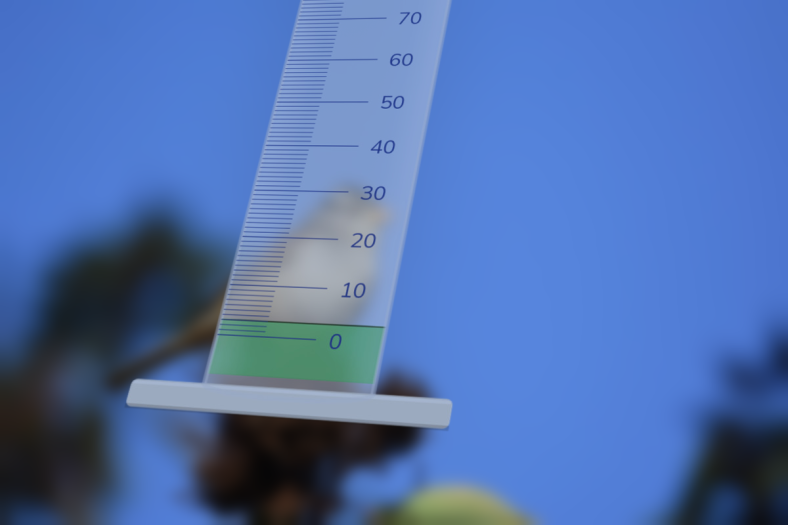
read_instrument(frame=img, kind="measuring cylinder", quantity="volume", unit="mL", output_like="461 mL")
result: 3 mL
